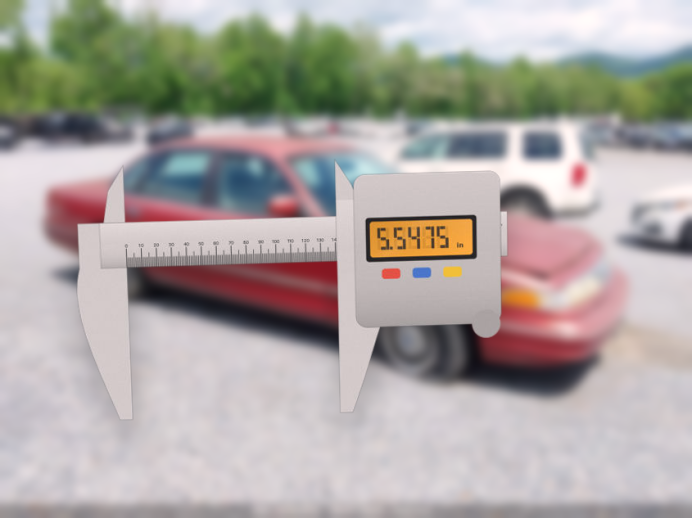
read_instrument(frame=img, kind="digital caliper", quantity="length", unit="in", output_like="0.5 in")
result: 5.5475 in
